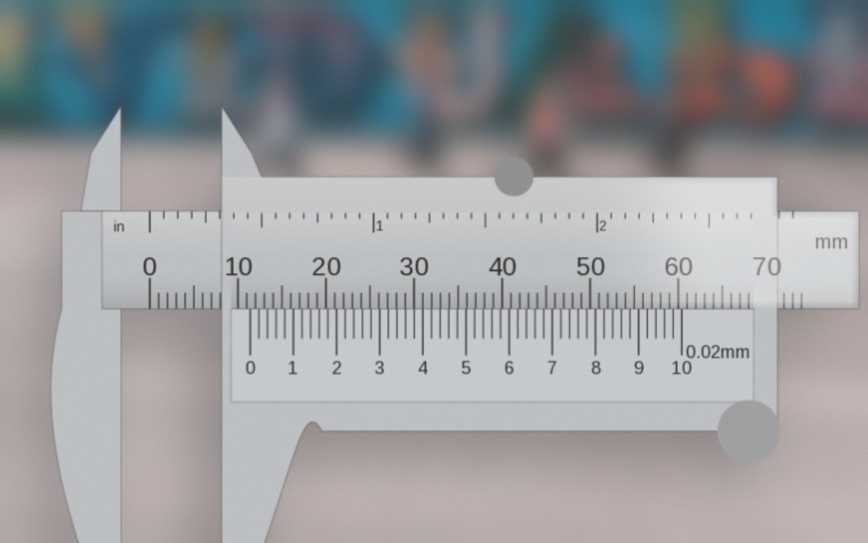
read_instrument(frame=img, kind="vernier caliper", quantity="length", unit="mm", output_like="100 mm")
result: 11.4 mm
